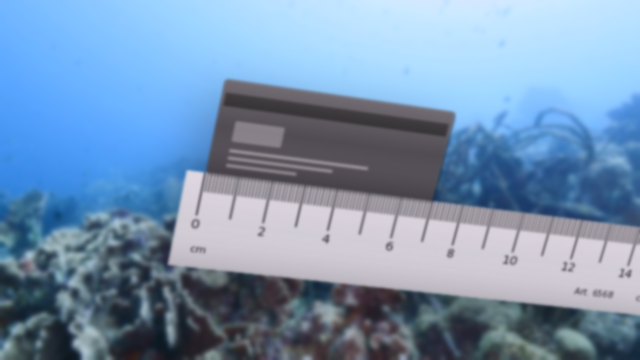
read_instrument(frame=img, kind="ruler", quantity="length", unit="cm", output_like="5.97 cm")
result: 7 cm
